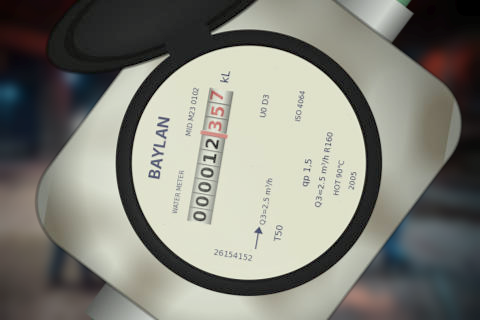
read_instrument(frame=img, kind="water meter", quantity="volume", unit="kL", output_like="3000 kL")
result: 12.357 kL
